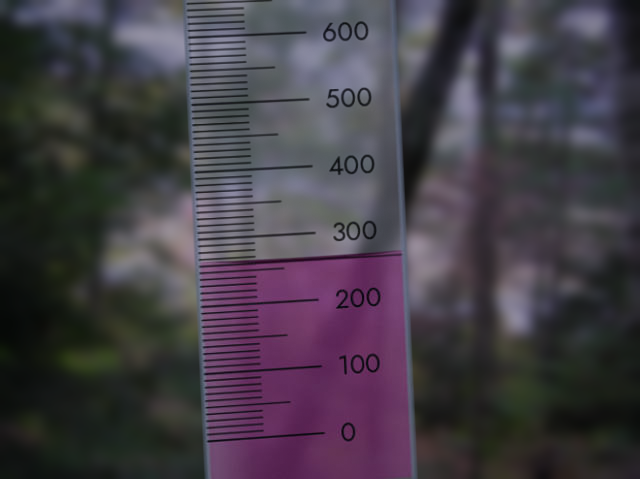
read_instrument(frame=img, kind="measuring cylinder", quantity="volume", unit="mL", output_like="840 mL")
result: 260 mL
